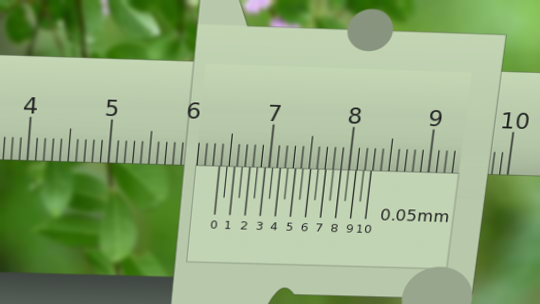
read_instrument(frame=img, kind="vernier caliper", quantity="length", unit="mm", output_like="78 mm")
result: 63.8 mm
